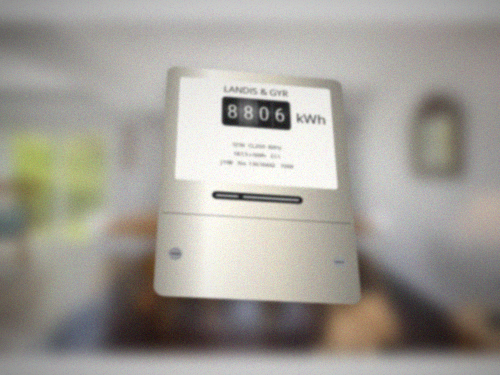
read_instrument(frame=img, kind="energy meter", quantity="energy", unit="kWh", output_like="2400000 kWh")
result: 8806 kWh
